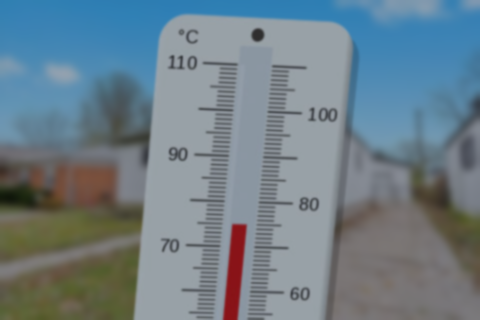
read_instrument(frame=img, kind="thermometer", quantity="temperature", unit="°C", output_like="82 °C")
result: 75 °C
